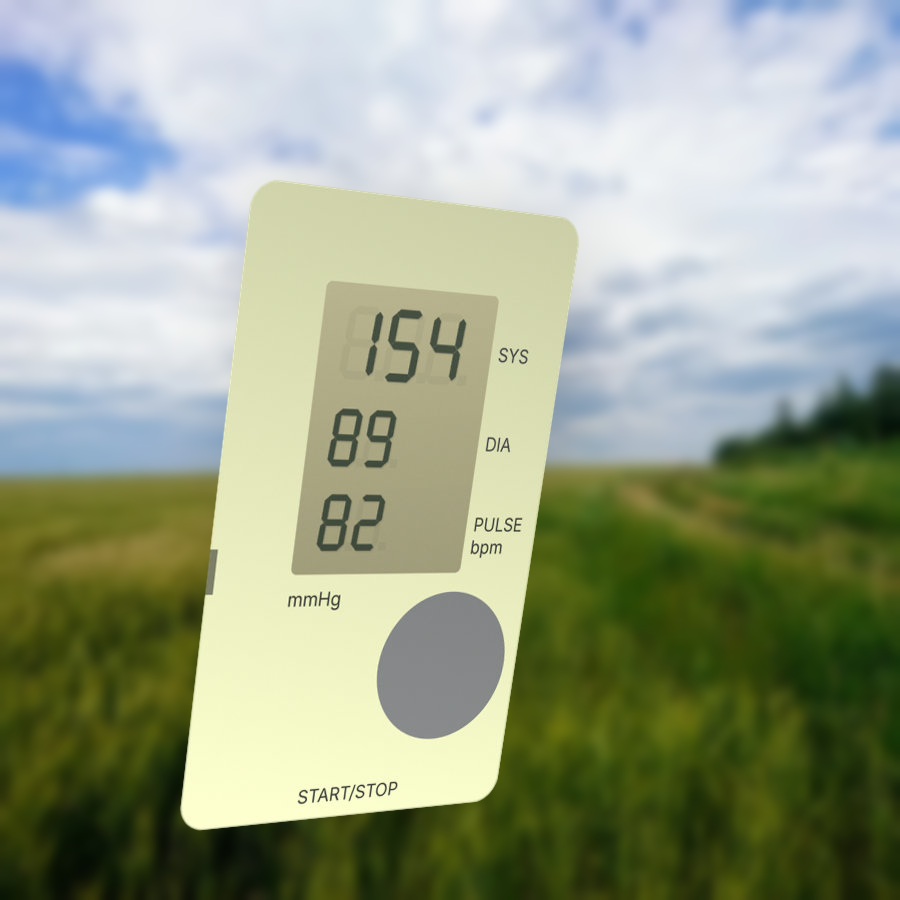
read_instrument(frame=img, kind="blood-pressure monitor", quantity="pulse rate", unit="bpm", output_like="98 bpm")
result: 82 bpm
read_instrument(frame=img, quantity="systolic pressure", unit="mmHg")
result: 154 mmHg
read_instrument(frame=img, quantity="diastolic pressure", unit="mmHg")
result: 89 mmHg
